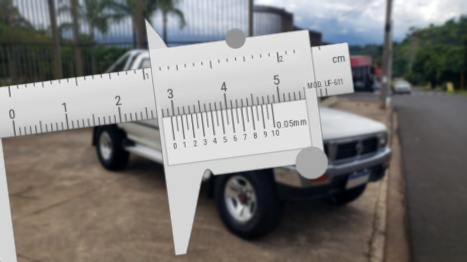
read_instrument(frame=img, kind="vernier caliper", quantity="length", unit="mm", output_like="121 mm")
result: 29.5 mm
